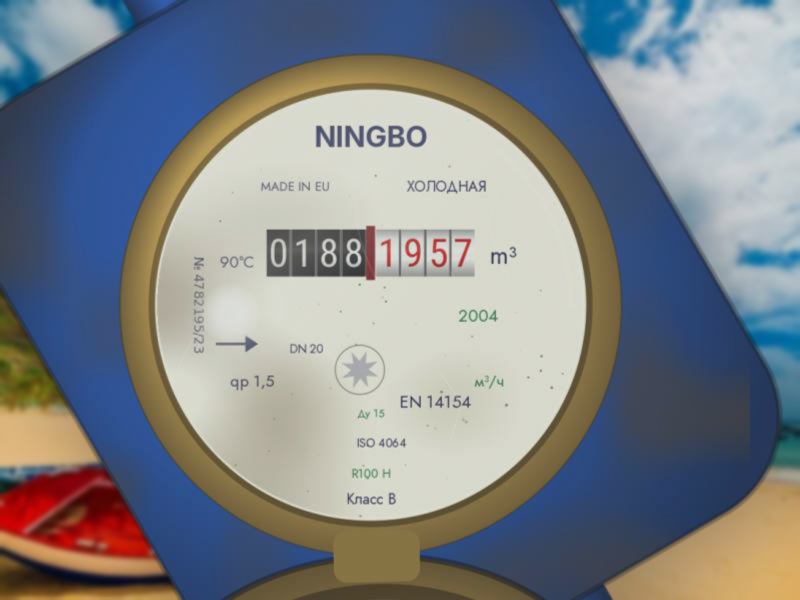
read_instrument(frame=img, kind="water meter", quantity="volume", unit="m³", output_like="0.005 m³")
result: 188.1957 m³
